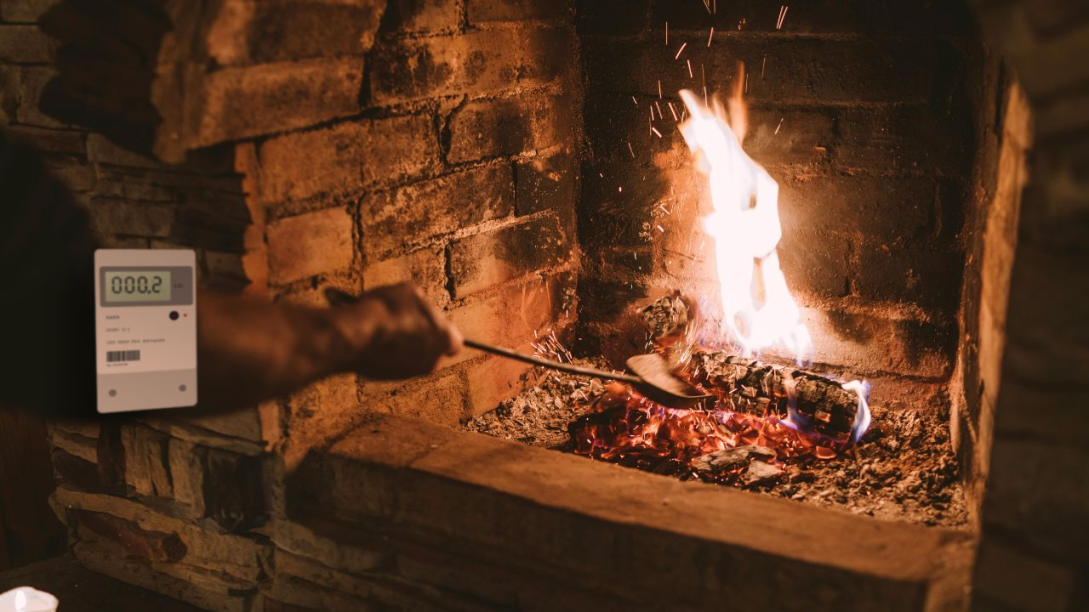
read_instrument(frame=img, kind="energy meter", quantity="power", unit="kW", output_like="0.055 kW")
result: 0.2 kW
